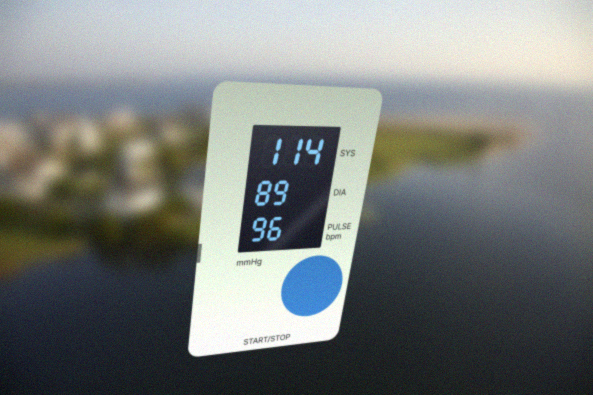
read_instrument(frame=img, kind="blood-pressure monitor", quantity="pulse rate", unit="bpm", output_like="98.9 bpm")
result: 96 bpm
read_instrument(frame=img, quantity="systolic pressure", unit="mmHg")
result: 114 mmHg
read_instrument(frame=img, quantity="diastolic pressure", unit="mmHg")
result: 89 mmHg
